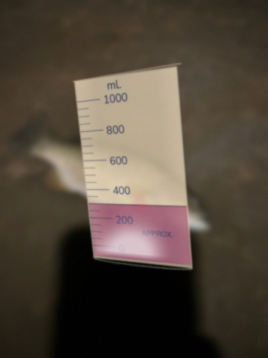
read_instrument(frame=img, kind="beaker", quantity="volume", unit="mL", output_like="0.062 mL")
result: 300 mL
